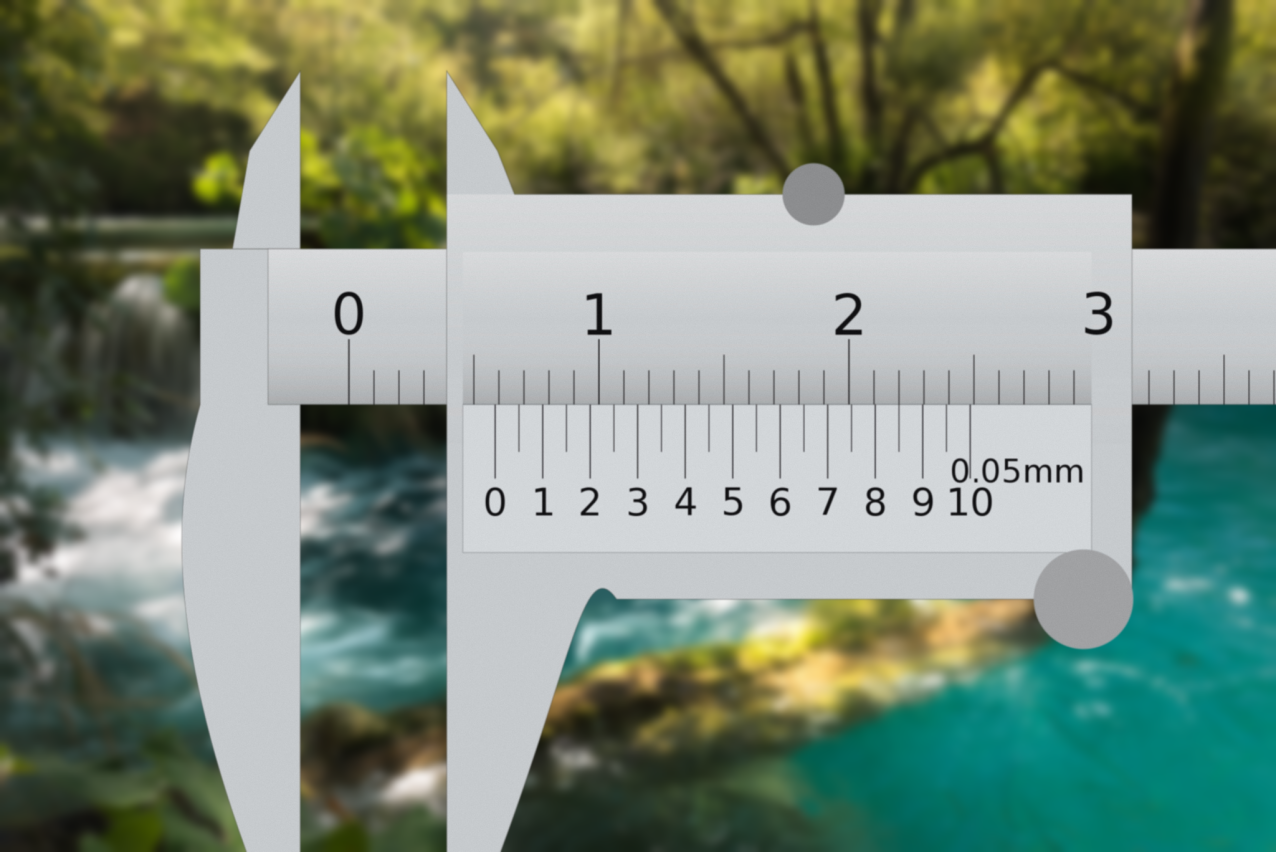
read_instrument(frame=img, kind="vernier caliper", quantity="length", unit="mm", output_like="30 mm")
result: 5.85 mm
